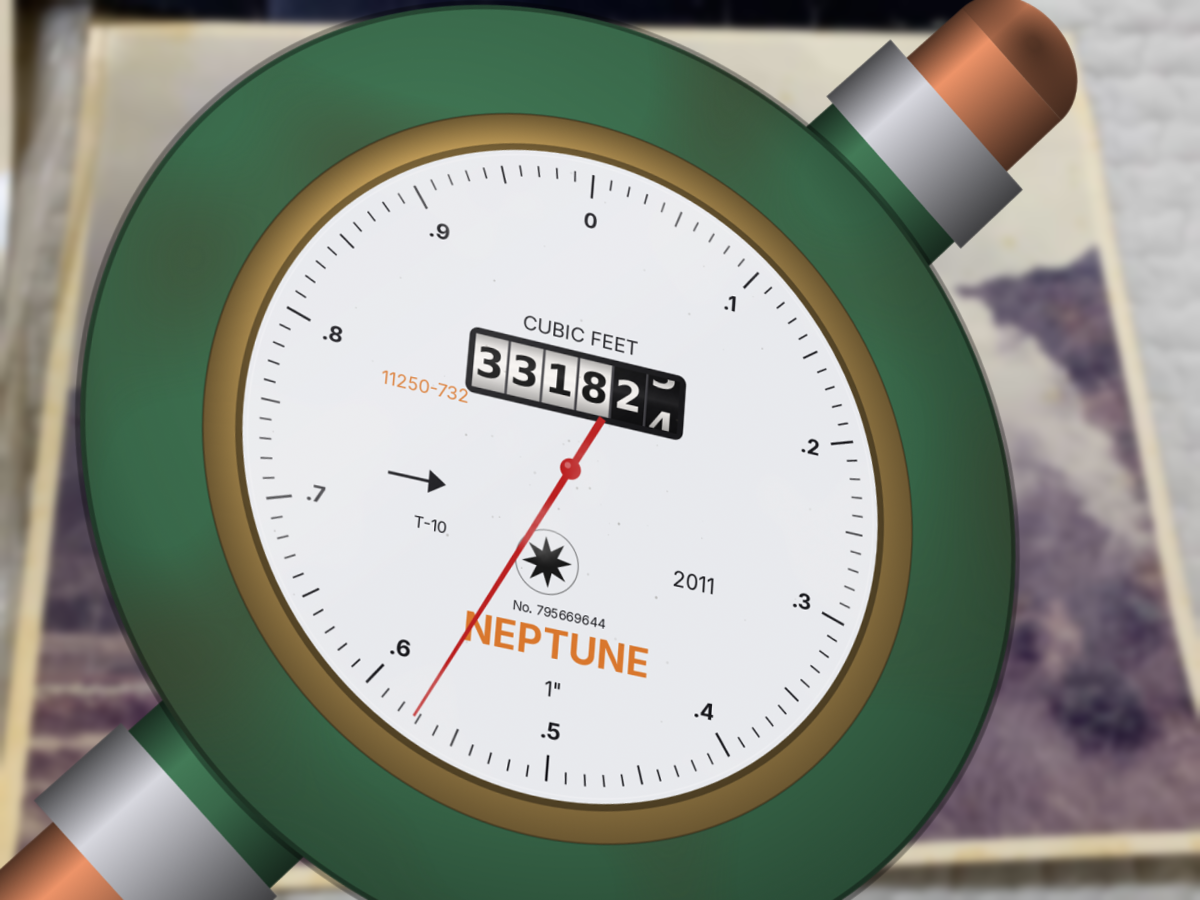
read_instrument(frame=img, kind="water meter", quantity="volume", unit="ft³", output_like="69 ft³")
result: 331823.57 ft³
